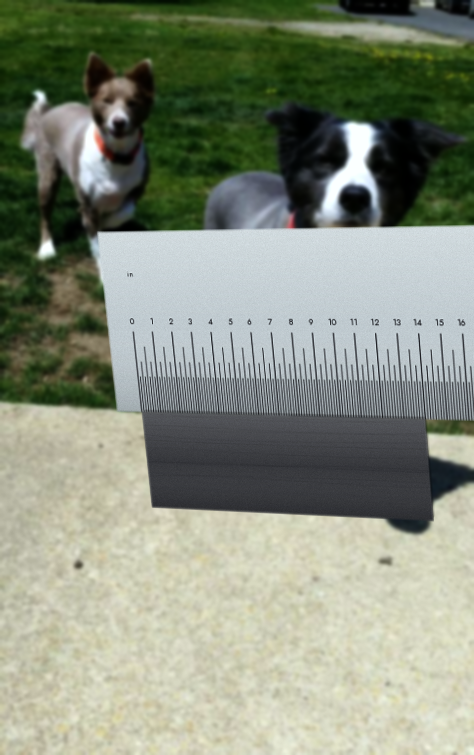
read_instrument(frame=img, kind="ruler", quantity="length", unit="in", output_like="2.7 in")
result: 14 in
